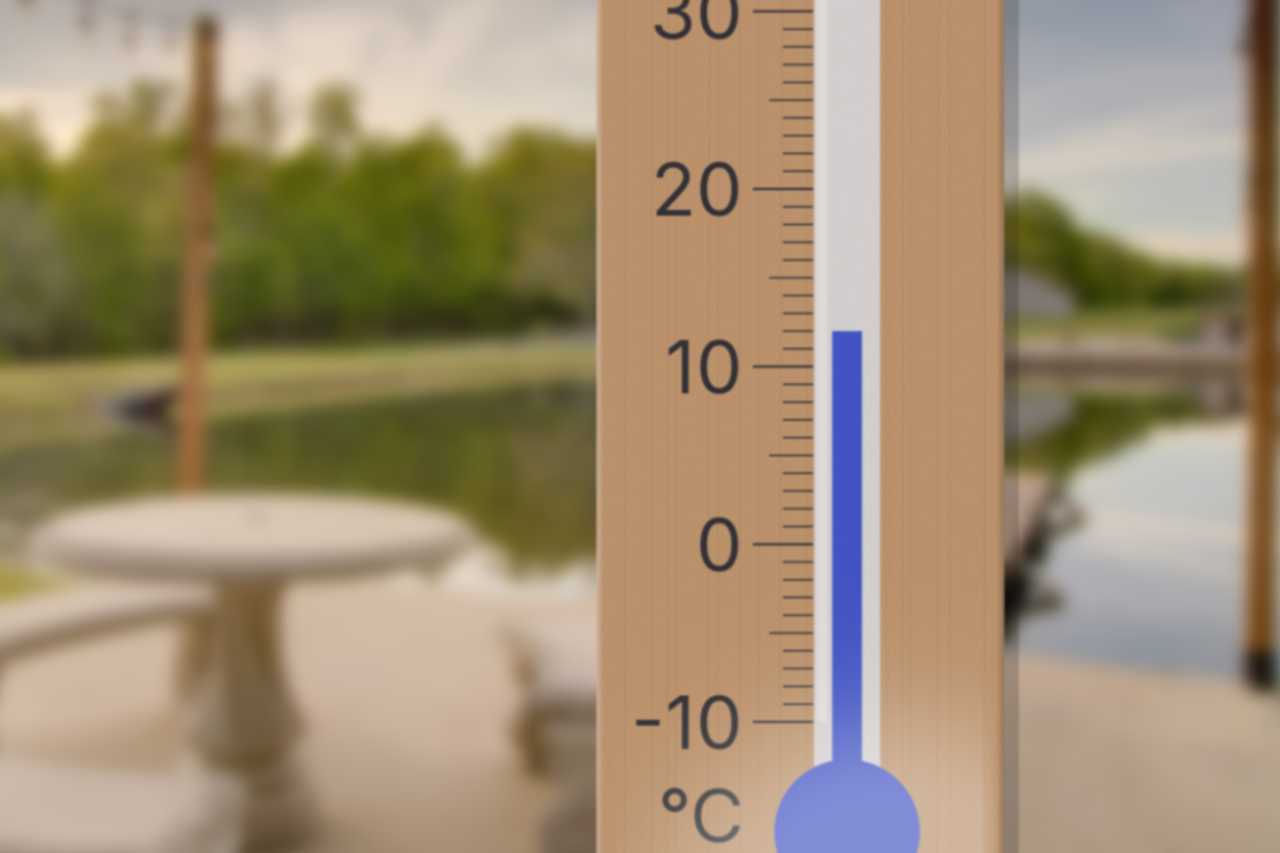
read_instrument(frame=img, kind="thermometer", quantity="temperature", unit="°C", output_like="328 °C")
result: 12 °C
